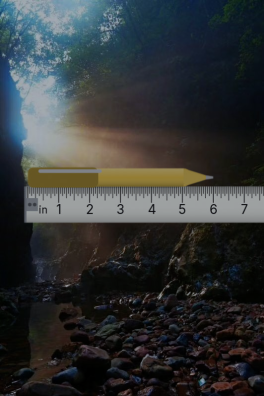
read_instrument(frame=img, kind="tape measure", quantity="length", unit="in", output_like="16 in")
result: 6 in
